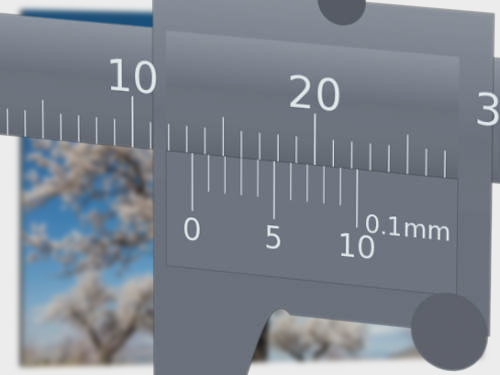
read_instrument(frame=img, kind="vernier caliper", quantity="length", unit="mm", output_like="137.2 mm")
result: 13.3 mm
